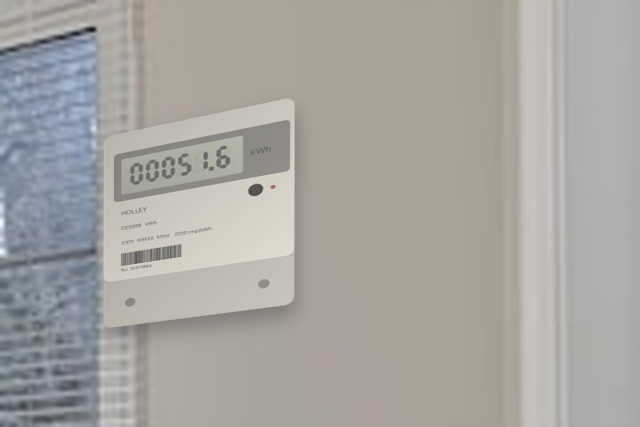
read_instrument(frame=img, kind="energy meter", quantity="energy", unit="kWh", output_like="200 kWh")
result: 51.6 kWh
